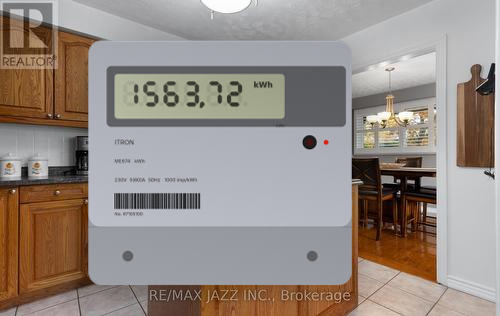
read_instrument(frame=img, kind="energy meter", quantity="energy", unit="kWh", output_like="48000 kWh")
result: 1563.72 kWh
